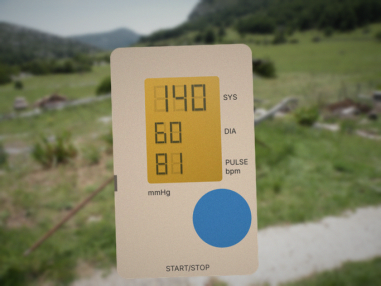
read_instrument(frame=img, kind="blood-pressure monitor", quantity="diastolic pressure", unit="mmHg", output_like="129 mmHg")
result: 60 mmHg
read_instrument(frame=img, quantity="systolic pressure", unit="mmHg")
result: 140 mmHg
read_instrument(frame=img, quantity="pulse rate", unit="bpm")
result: 81 bpm
